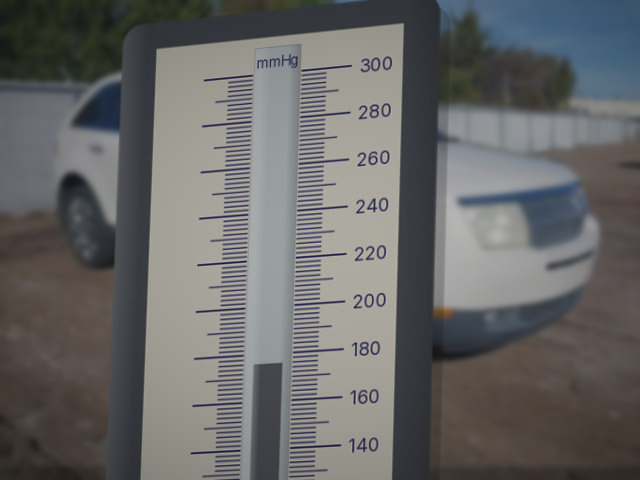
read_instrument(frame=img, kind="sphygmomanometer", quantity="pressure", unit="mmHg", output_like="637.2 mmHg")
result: 176 mmHg
